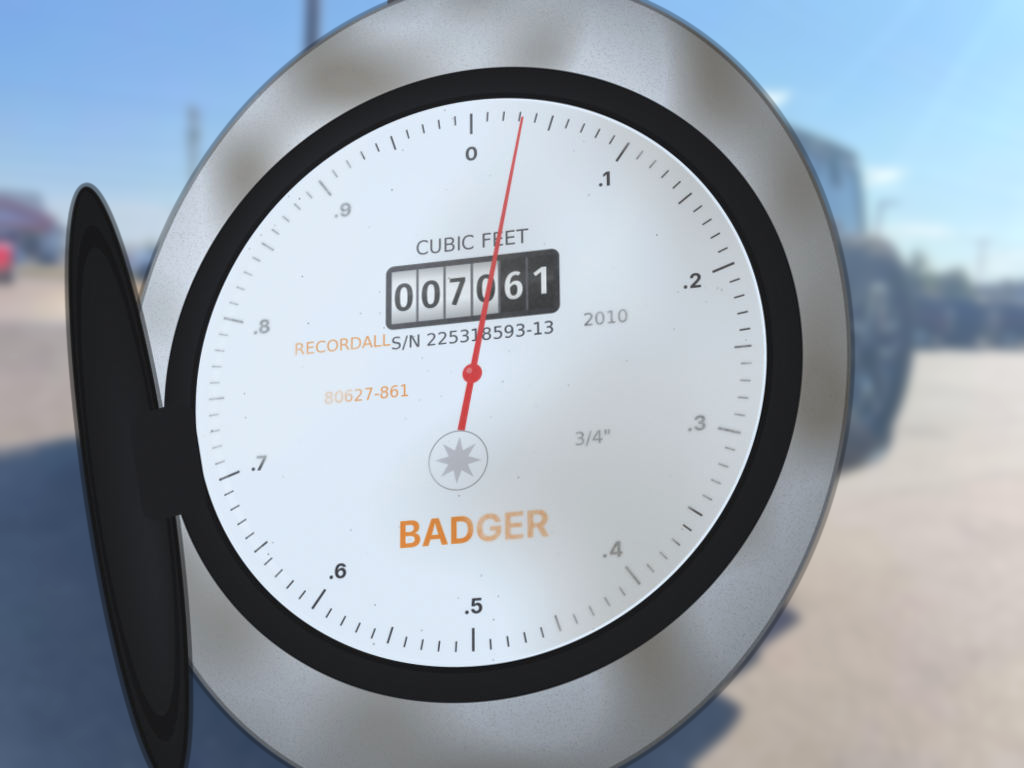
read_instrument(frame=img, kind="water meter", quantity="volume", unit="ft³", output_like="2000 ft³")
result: 7061.03 ft³
